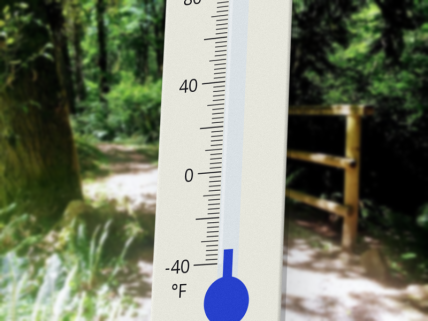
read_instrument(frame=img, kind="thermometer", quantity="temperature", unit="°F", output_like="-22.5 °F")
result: -34 °F
